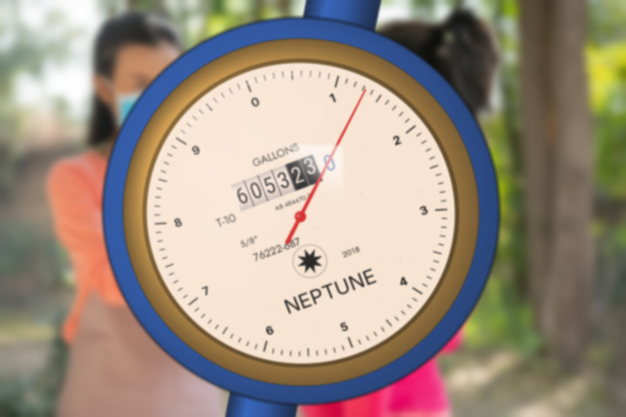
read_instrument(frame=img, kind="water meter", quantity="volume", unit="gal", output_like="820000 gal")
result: 6053231.3 gal
